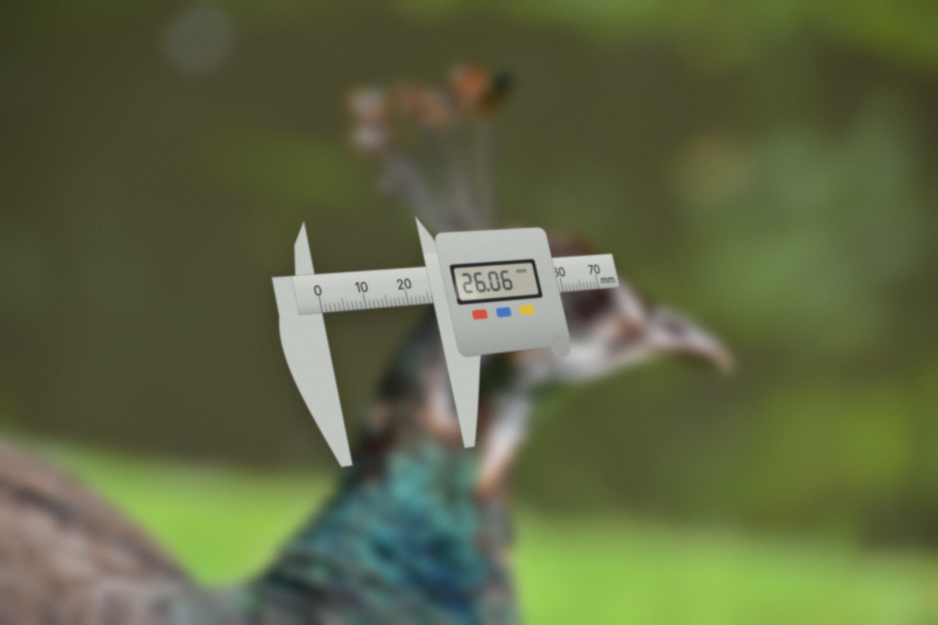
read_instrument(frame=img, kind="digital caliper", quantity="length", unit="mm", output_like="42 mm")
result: 26.06 mm
